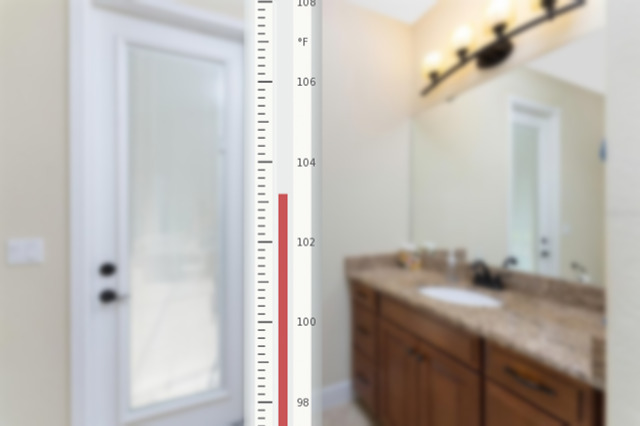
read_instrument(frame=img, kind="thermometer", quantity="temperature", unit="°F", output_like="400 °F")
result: 103.2 °F
